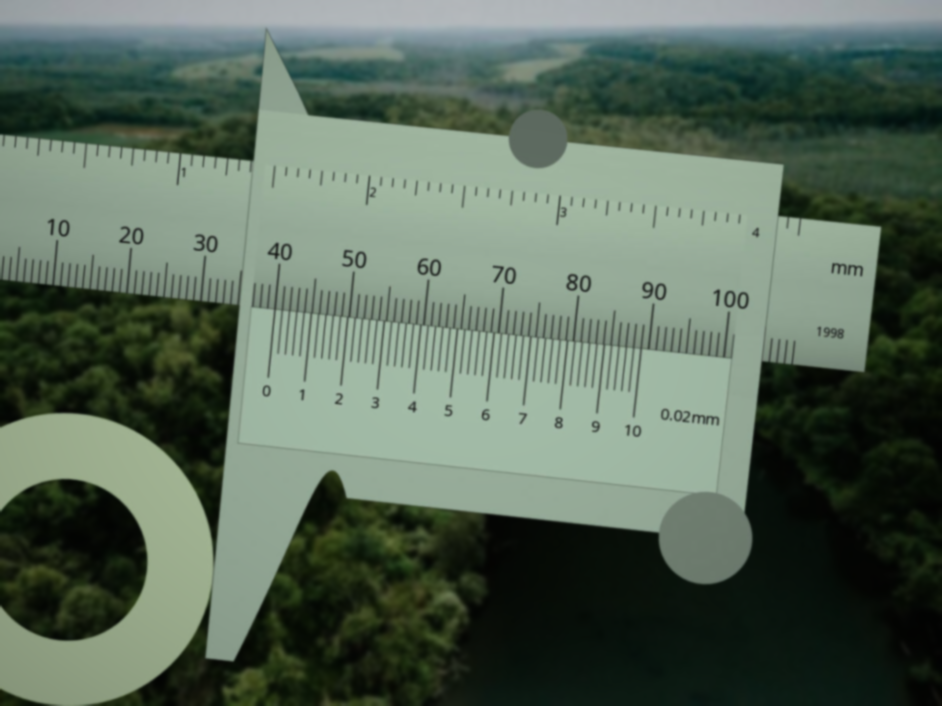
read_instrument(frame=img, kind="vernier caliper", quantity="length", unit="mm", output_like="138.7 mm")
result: 40.0 mm
